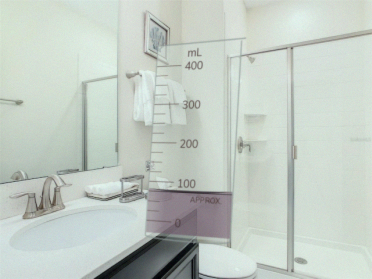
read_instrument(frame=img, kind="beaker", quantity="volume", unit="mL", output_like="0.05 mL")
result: 75 mL
